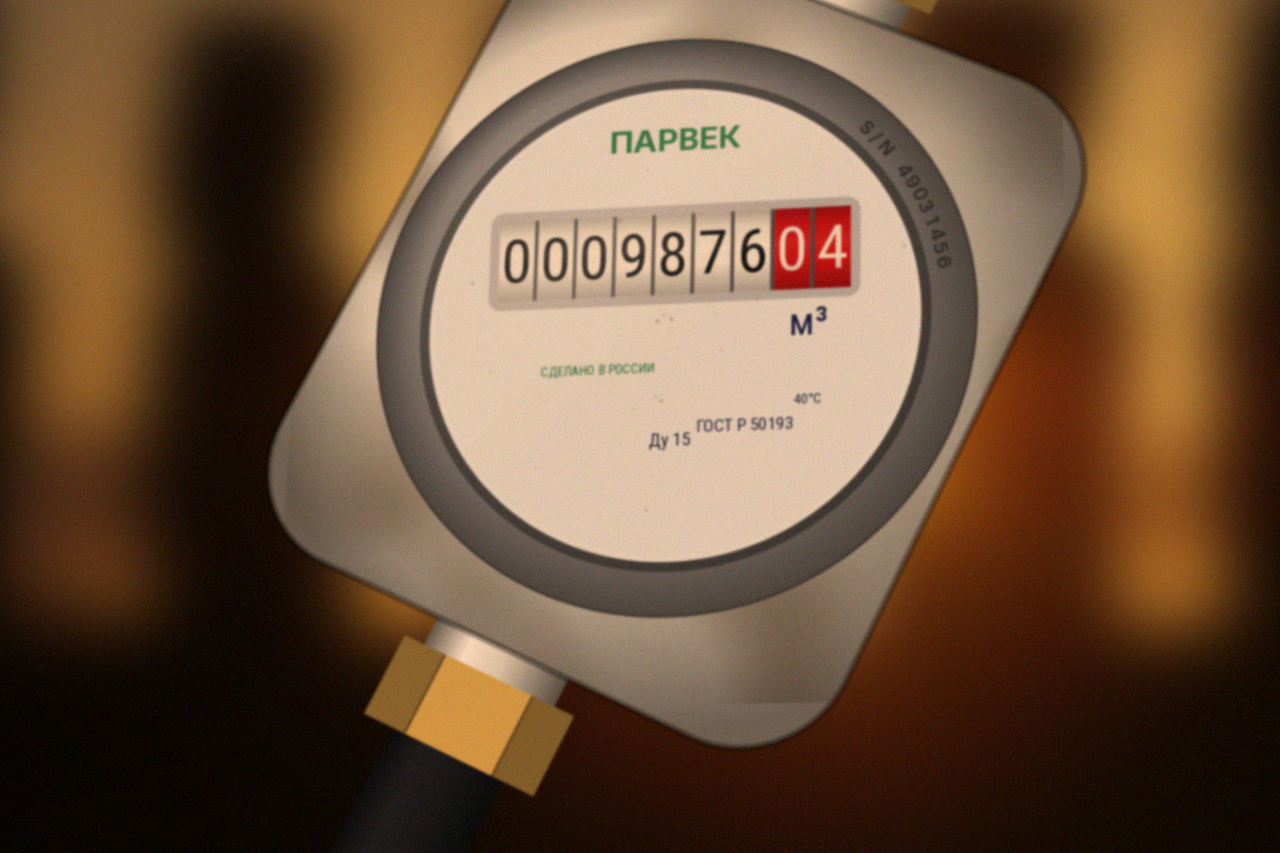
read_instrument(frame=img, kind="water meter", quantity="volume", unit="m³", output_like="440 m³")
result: 9876.04 m³
